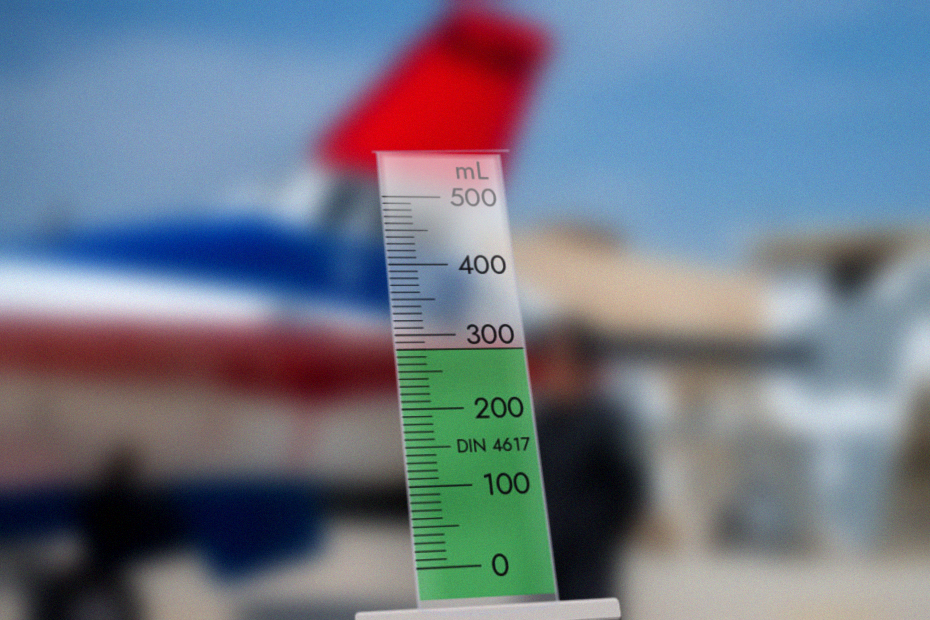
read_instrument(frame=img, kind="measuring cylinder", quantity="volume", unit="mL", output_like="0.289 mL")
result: 280 mL
